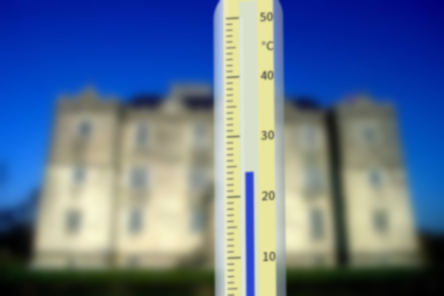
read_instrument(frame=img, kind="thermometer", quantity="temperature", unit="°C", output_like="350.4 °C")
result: 24 °C
